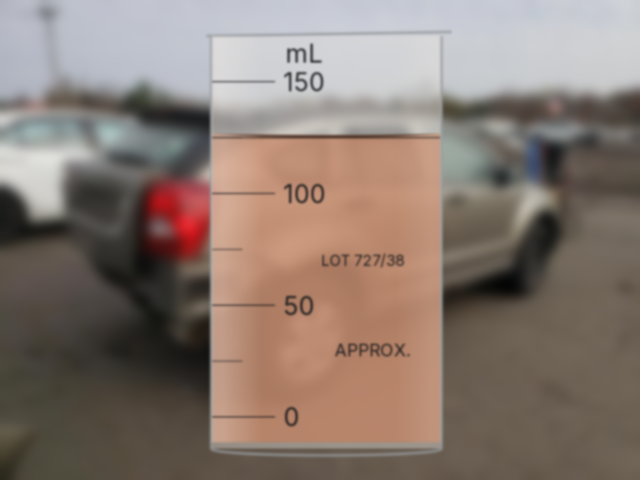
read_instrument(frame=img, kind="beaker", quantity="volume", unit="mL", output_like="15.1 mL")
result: 125 mL
